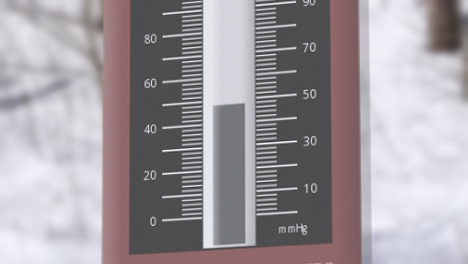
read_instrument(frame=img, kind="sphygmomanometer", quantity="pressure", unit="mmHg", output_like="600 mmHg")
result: 48 mmHg
